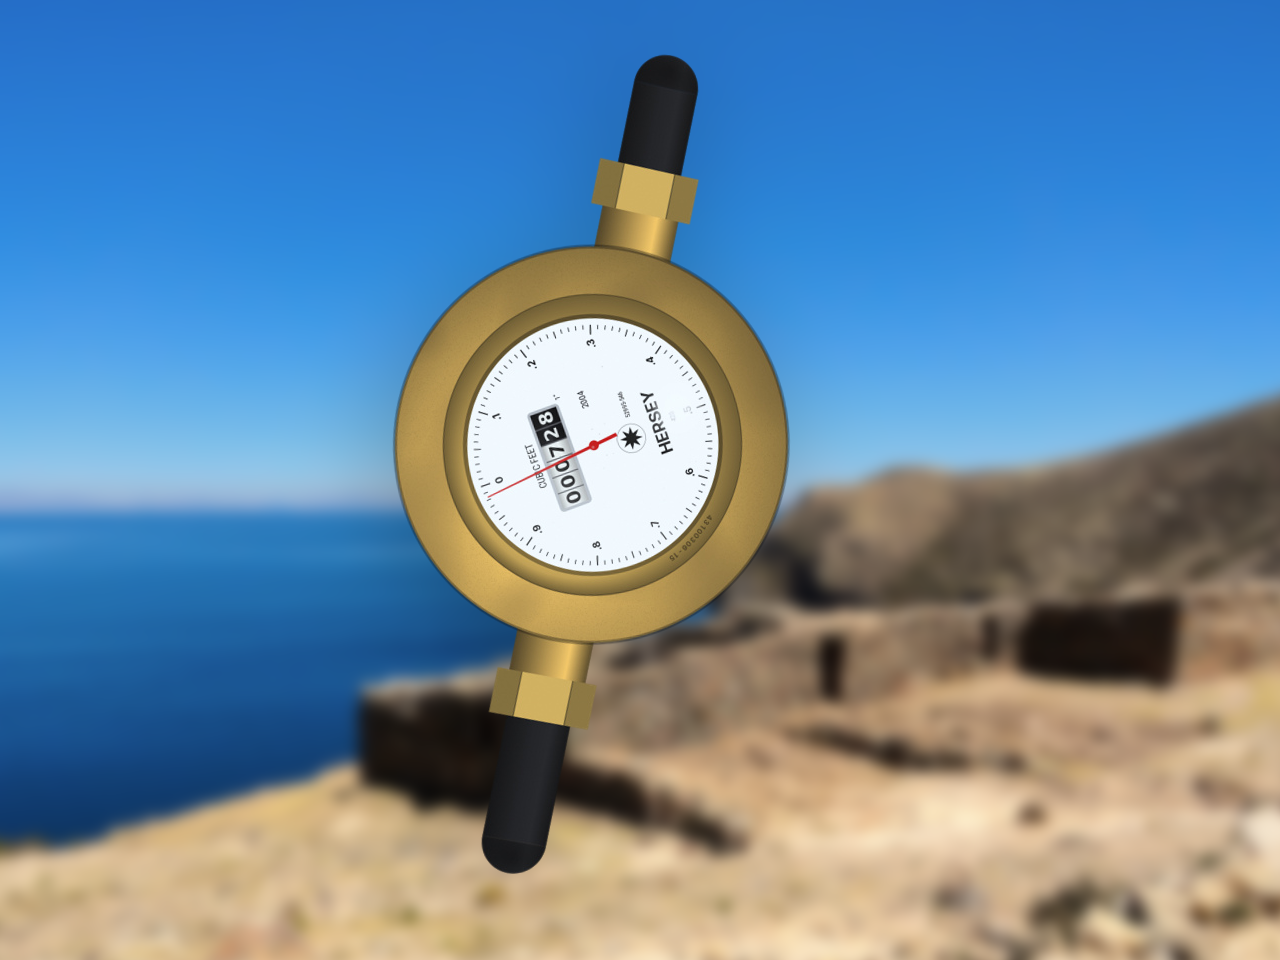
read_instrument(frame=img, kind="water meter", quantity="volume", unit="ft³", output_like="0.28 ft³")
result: 727.98 ft³
